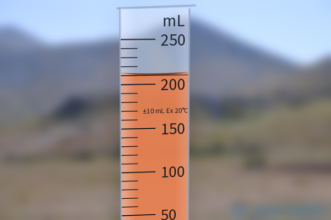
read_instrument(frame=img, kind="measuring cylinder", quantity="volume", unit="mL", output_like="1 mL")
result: 210 mL
